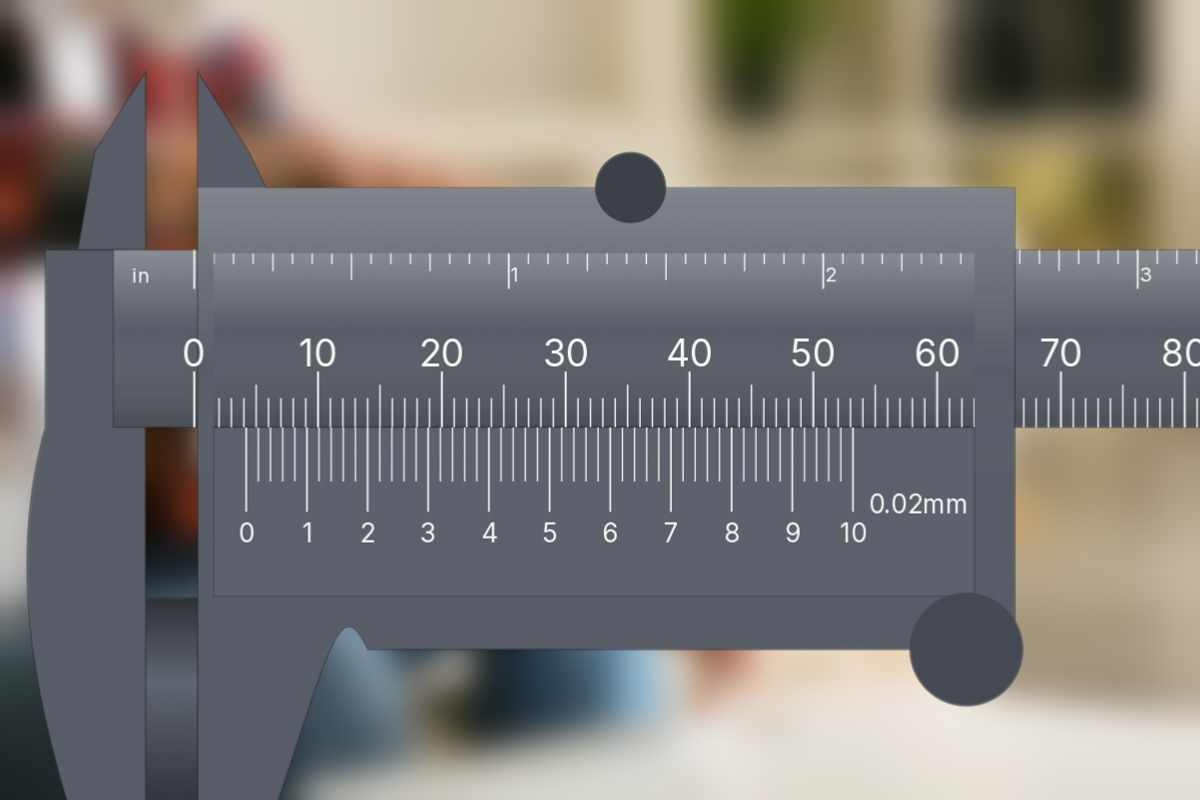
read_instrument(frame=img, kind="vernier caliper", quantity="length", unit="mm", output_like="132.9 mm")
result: 4.2 mm
